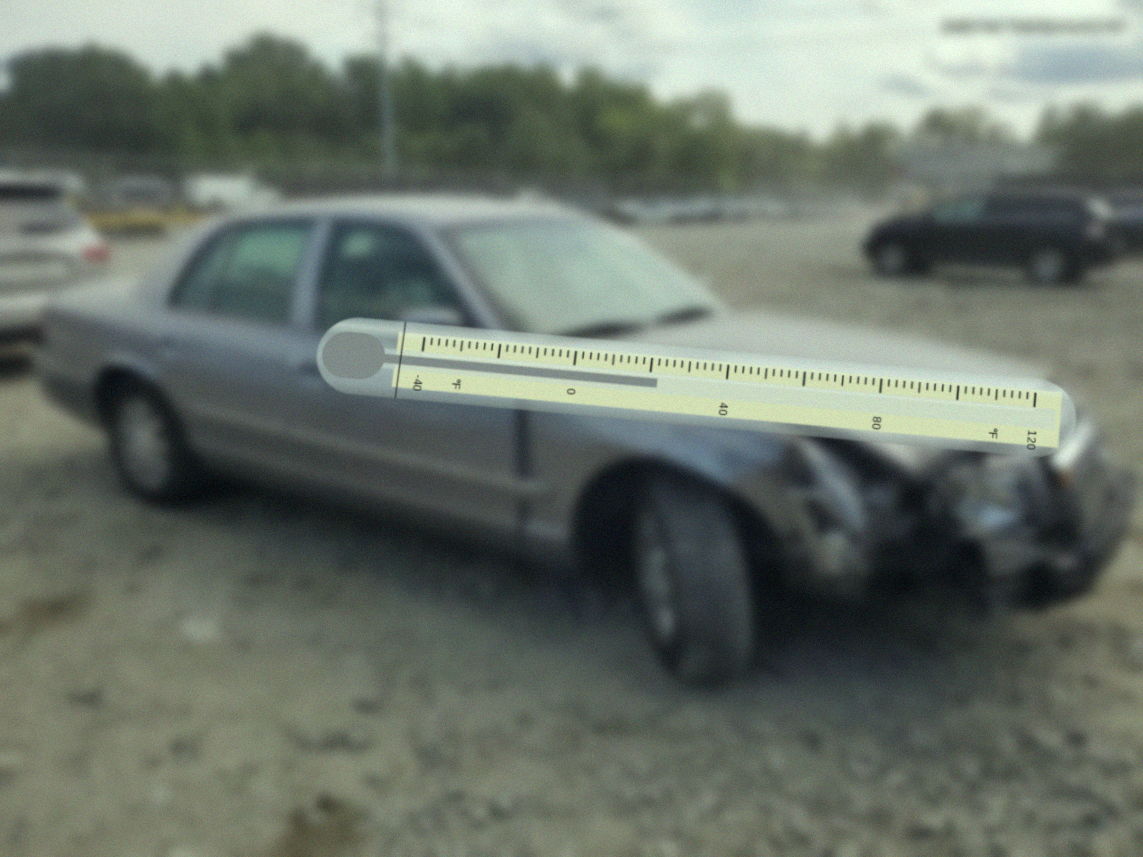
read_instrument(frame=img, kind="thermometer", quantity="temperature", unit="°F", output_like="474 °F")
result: 22 °F
